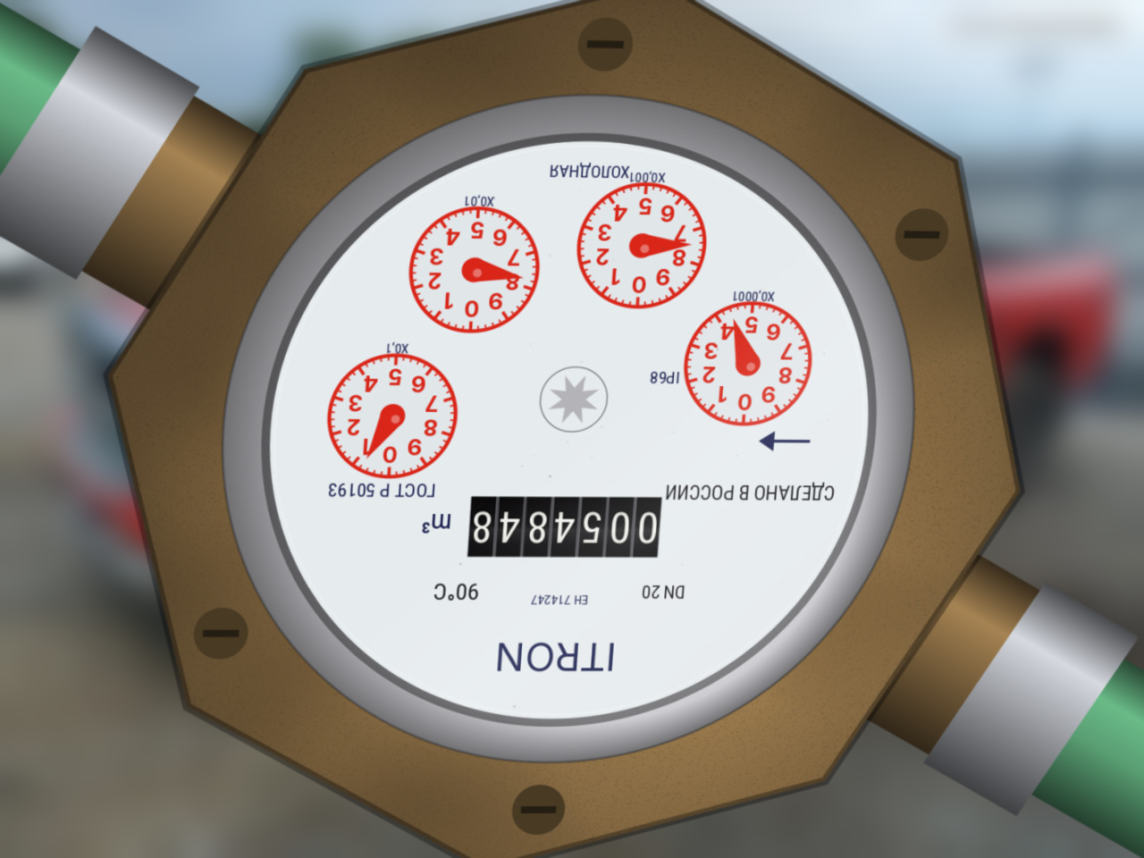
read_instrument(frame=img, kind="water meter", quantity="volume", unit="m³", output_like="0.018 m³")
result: 54848.0774 m³
